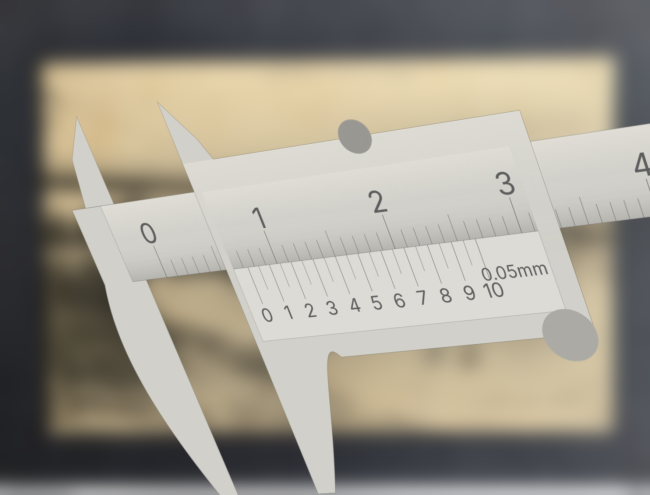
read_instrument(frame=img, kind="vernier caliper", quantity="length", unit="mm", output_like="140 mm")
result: 7.4 mm
